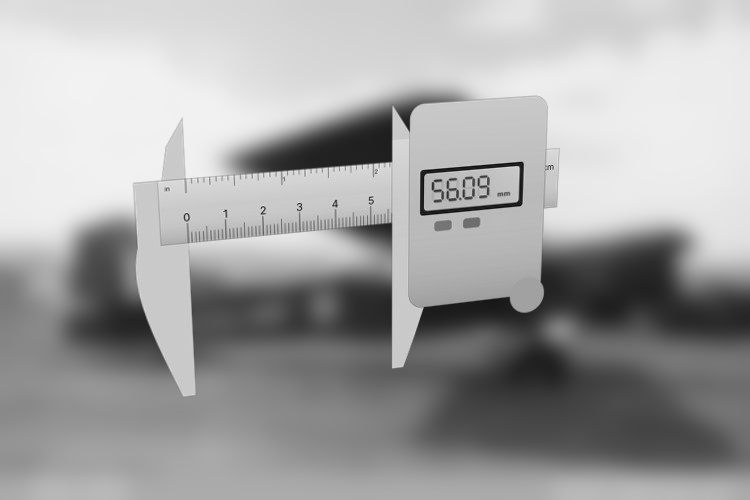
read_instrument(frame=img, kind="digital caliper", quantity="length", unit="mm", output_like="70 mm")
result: 56.09 mm
